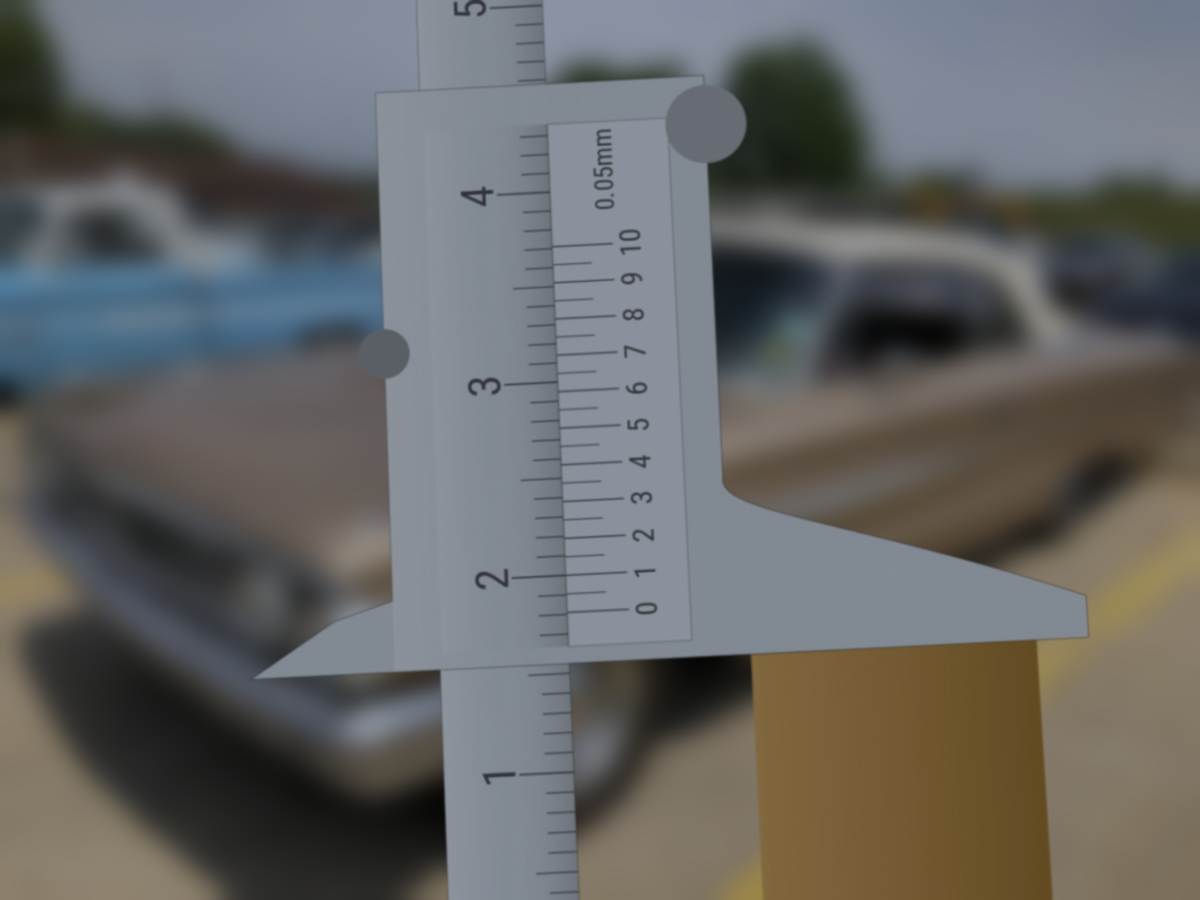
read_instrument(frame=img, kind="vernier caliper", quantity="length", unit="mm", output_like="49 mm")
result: 18.1 mm
